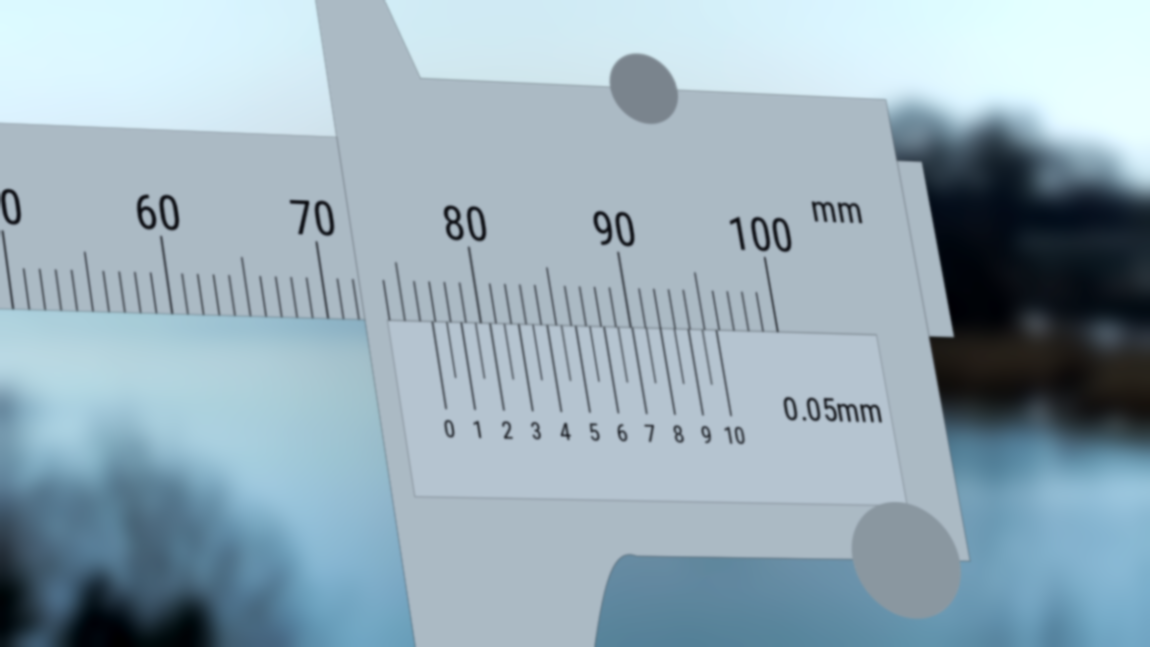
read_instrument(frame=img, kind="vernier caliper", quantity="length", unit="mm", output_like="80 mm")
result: 76.8 mm
